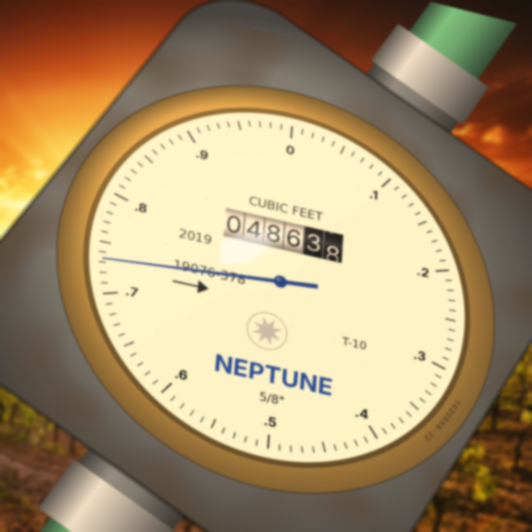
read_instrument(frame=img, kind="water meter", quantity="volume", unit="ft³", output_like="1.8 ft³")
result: 48637.73 ft³
